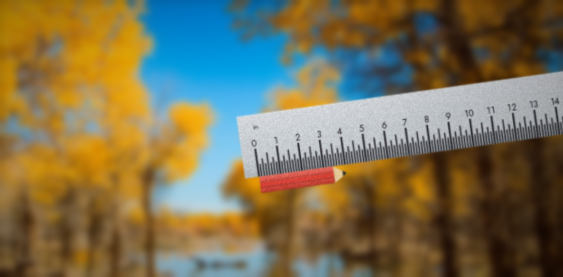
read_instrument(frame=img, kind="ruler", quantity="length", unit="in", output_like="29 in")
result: 4 in
